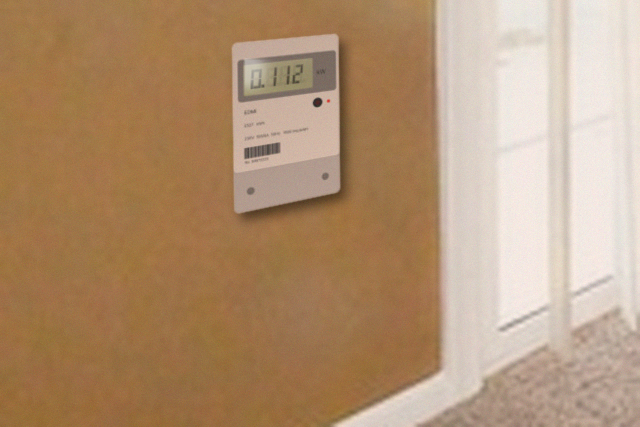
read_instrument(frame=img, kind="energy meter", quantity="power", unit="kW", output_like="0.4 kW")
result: 0.112 kW
